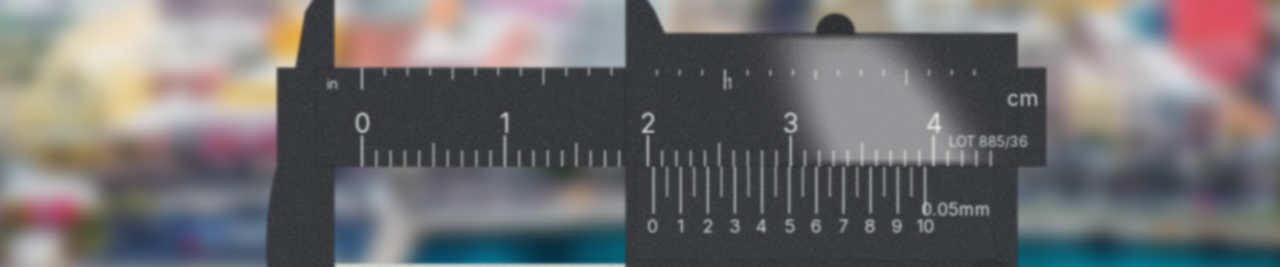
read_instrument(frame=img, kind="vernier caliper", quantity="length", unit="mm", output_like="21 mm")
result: 20.4 mm
